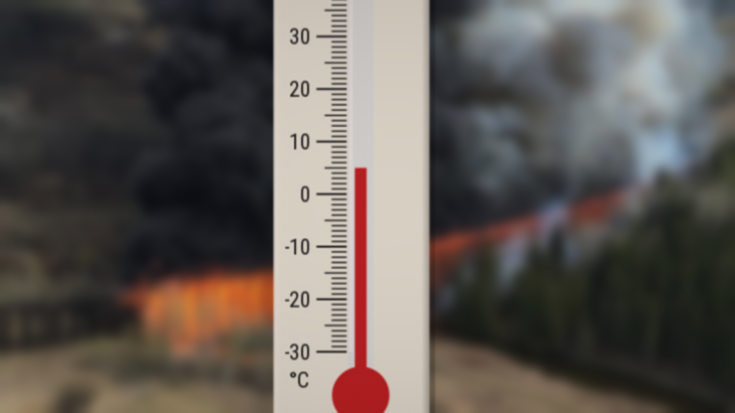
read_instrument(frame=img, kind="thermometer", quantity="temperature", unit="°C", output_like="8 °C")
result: 5 °C
